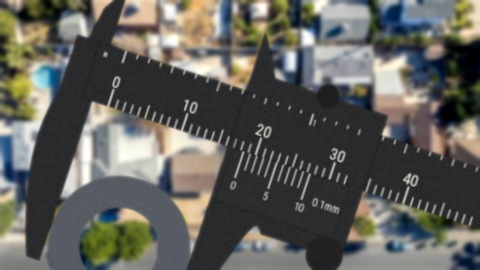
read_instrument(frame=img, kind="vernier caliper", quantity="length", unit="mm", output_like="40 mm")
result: 18.4 mm
